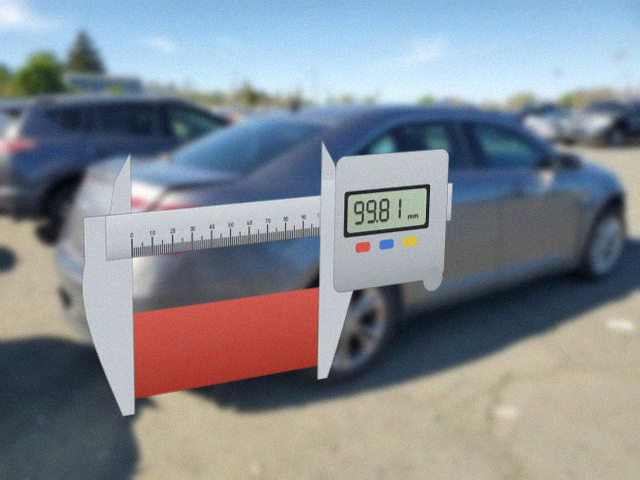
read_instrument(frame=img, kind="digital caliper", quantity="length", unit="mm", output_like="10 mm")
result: 99.81 mm
